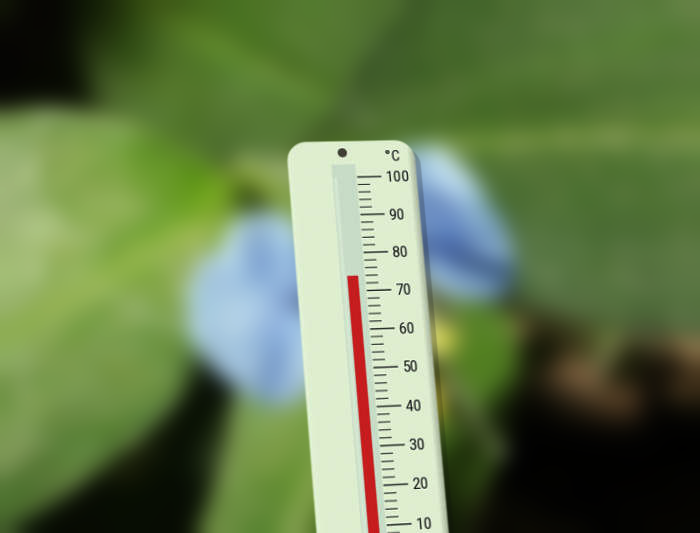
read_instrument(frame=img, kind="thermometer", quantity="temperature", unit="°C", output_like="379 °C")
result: 74 °C
